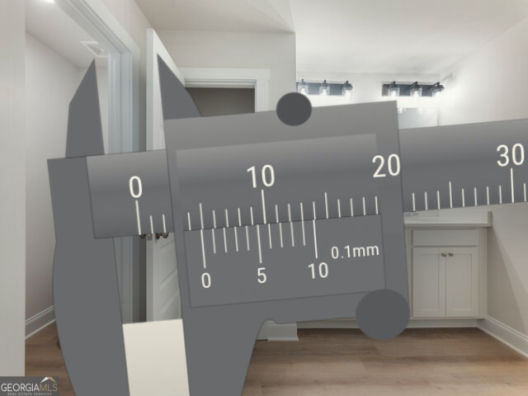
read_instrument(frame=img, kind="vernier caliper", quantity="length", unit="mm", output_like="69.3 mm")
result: 4.9 mm
